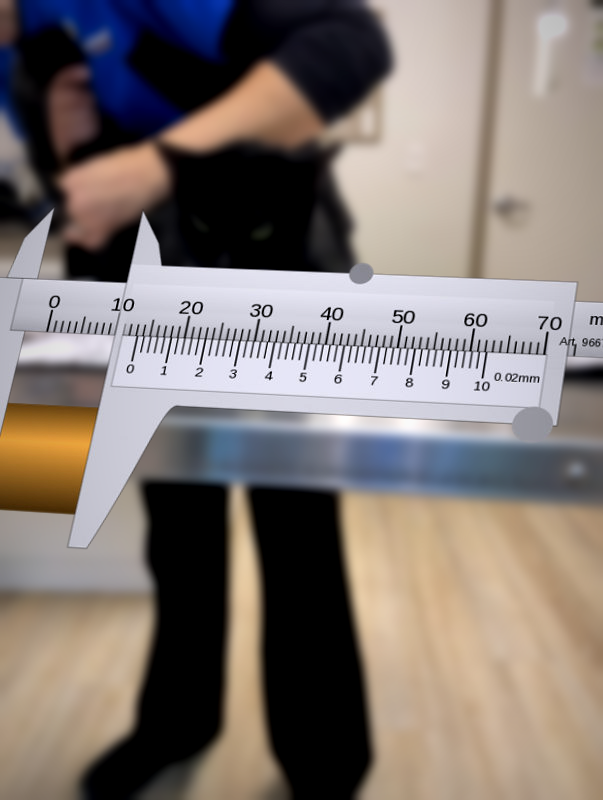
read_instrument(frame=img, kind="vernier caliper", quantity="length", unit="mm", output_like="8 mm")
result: 13.2 mm
